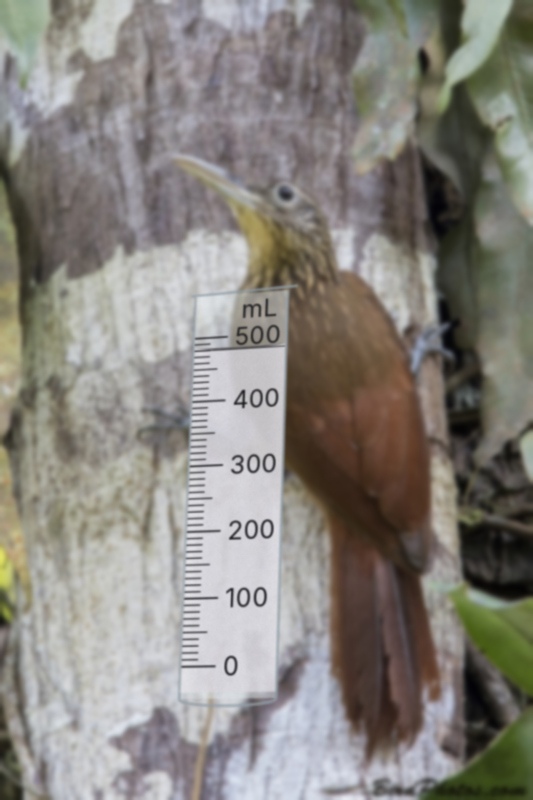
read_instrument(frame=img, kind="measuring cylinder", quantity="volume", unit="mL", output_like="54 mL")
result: 480 mL
